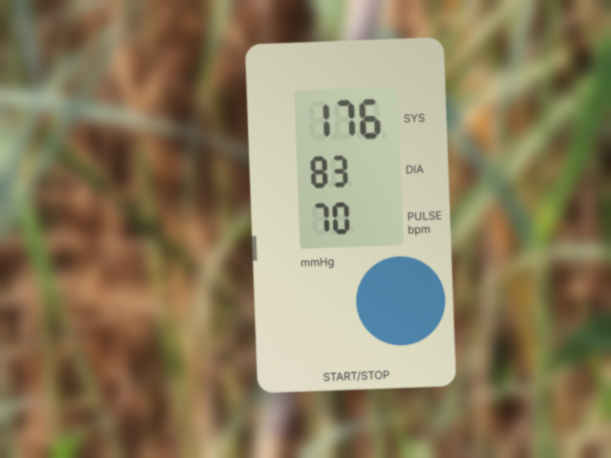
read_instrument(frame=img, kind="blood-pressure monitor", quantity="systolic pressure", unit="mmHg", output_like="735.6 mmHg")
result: 176 mmHg
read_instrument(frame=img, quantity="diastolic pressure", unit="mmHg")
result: 83 mmHg
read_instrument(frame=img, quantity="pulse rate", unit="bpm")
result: 70 bpm
